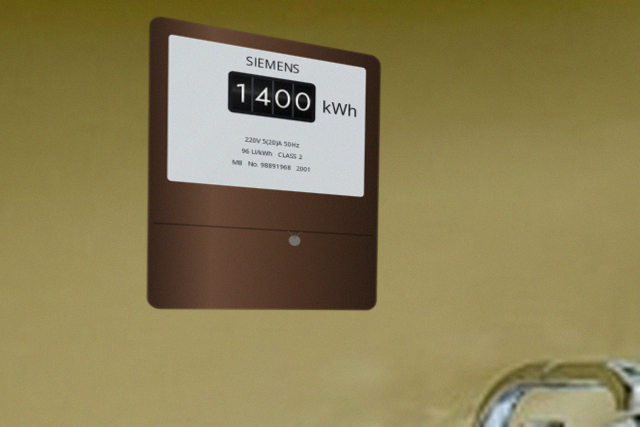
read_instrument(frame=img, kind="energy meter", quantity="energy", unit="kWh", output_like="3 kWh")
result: 1400 kWh
